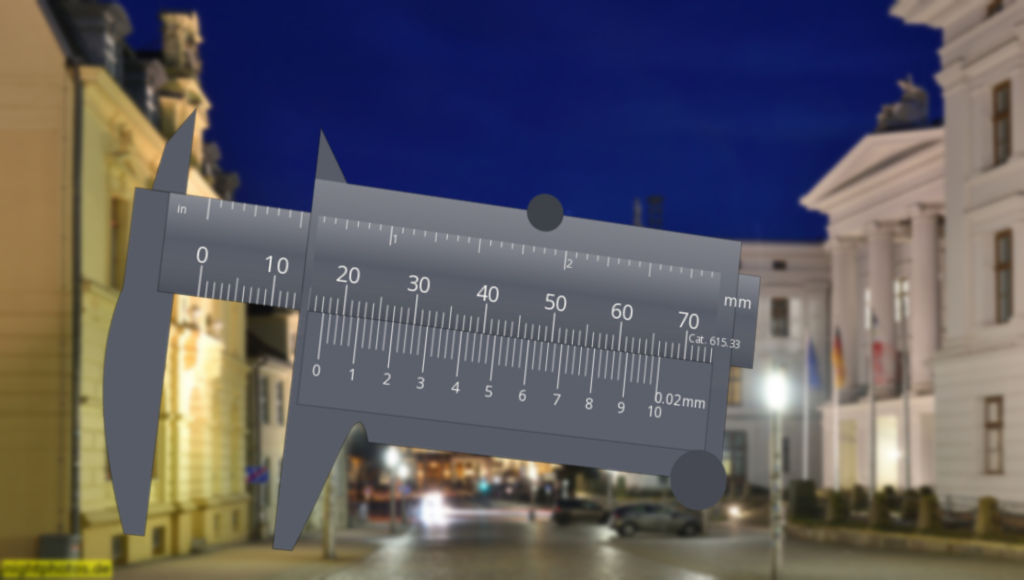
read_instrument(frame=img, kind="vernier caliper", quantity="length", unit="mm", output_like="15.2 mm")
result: 17.2 mm
